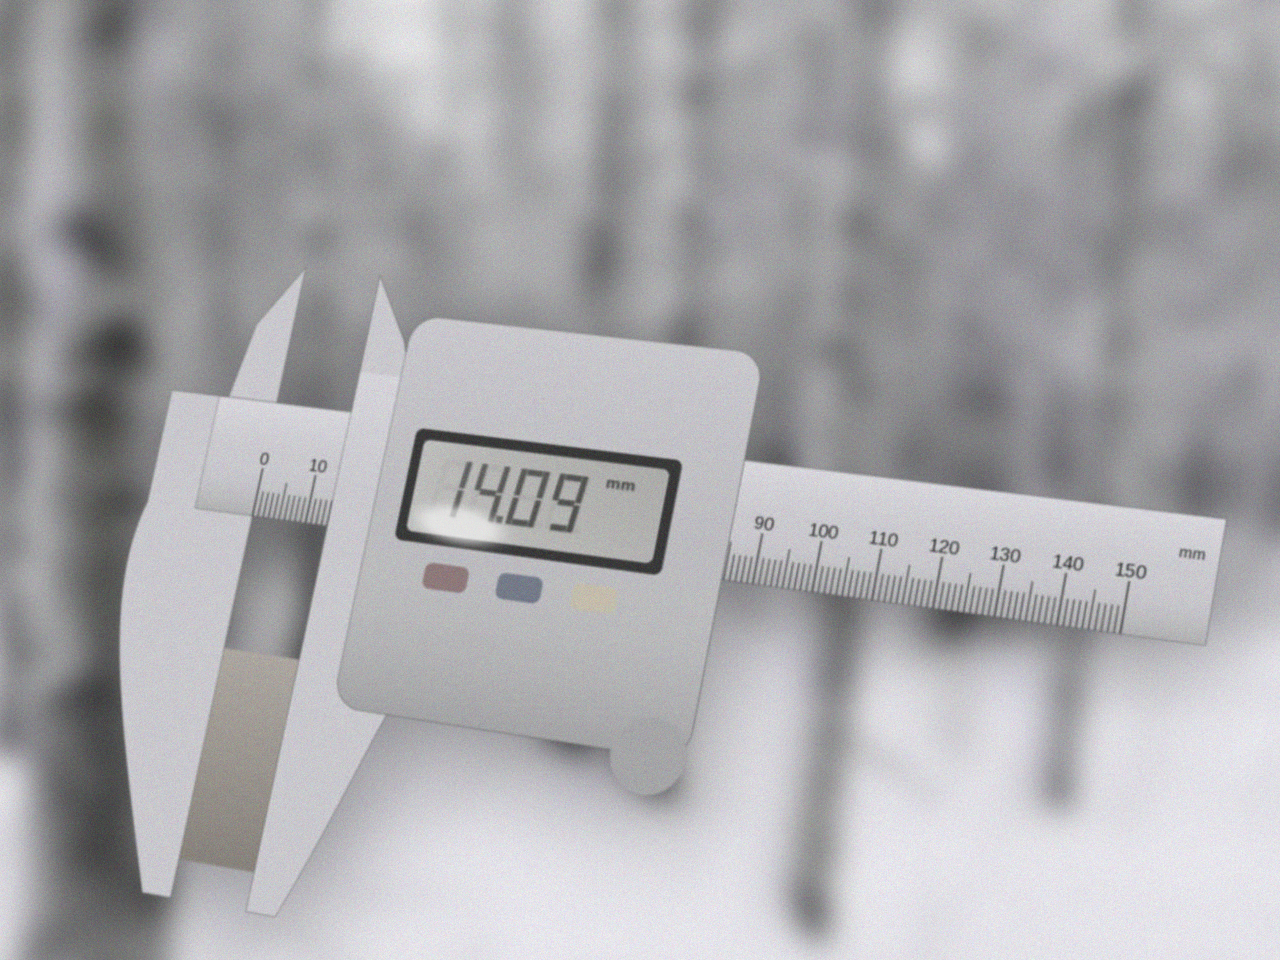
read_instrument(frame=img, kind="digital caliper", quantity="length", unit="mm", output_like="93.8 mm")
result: 14.09 mm
